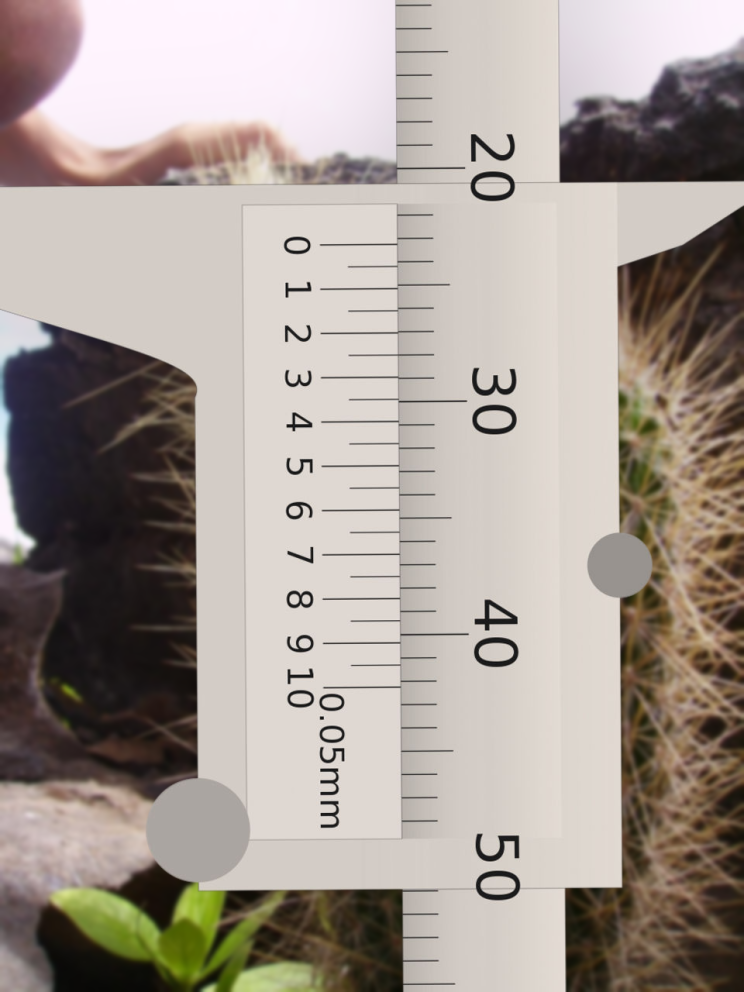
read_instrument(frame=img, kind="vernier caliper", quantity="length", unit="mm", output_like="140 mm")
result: 23.25 mm
